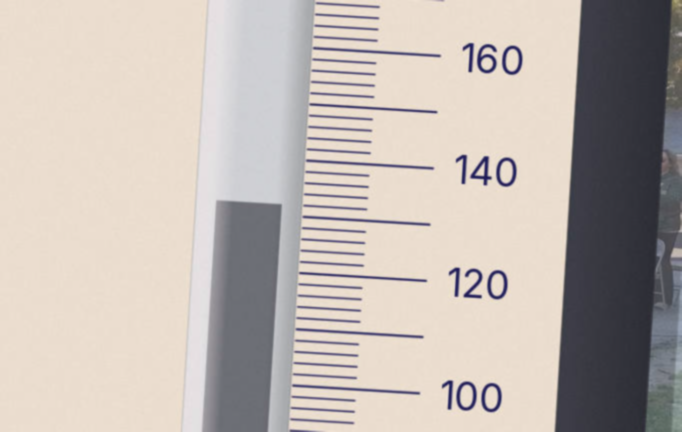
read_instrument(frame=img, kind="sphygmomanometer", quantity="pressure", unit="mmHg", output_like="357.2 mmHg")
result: 132 mmHg
